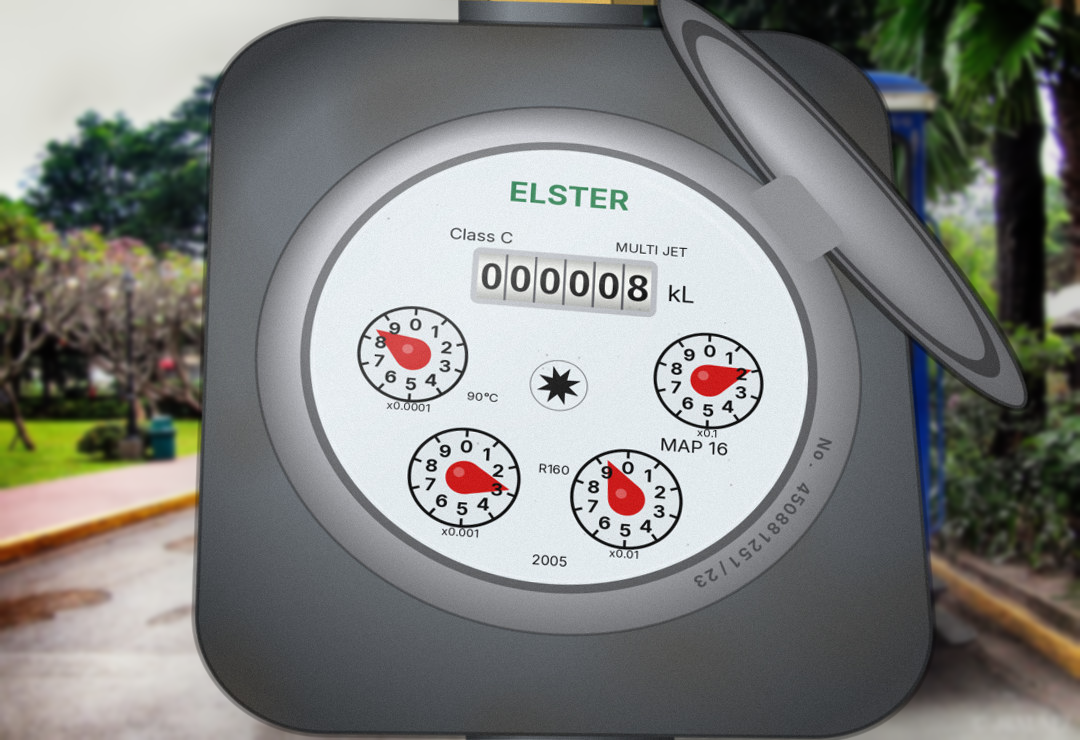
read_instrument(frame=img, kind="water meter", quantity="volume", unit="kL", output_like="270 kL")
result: 8.1928 kL
